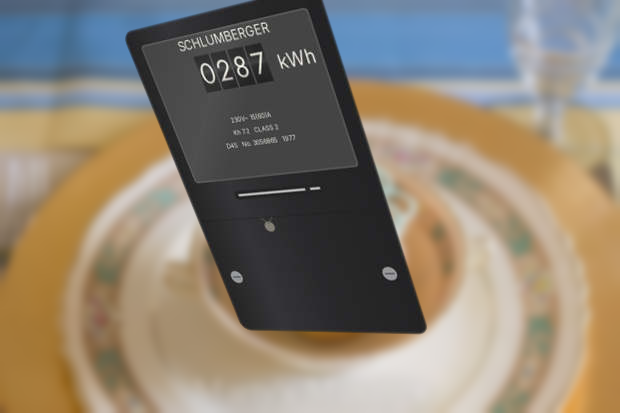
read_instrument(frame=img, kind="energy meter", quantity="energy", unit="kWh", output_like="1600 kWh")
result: 287 kWh
